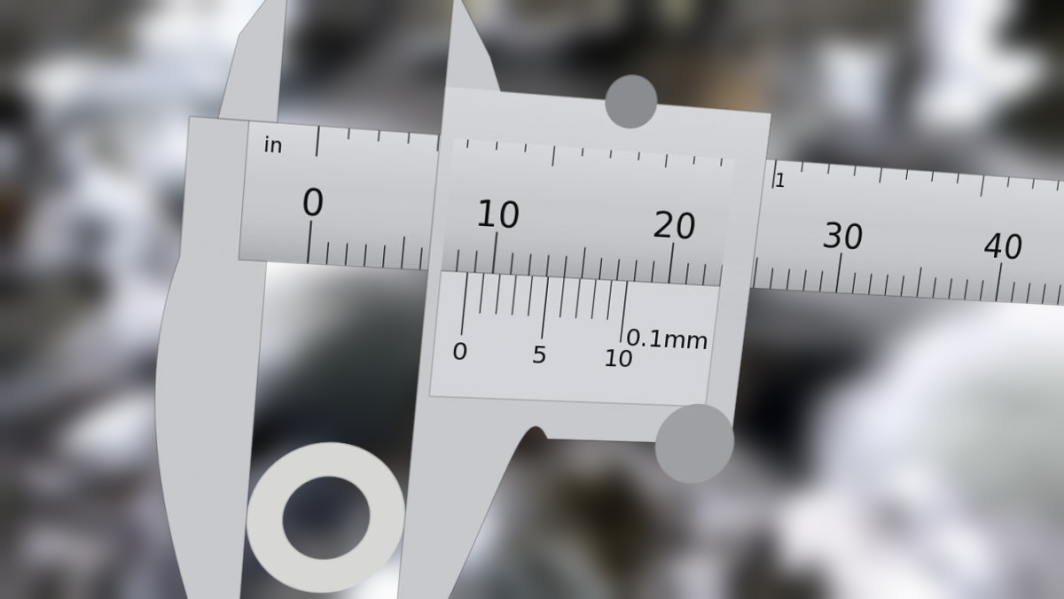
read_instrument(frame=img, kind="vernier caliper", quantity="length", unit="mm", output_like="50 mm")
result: 8.6 mm
